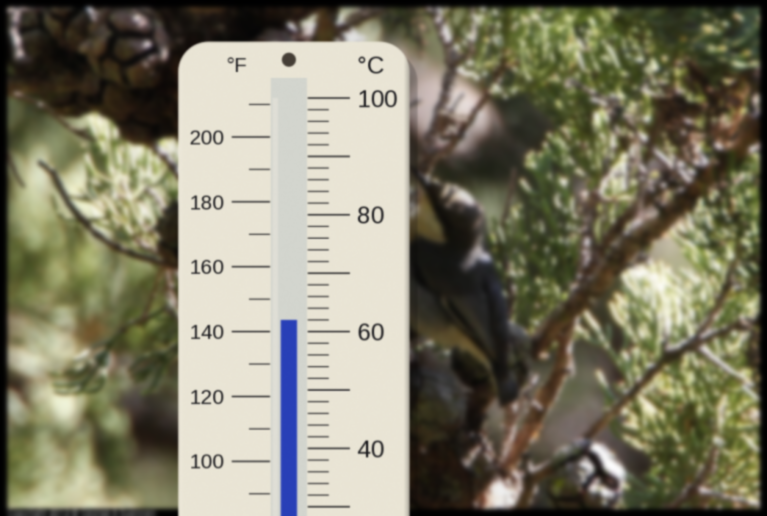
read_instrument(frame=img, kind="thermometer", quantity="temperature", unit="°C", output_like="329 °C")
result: 62 °C
